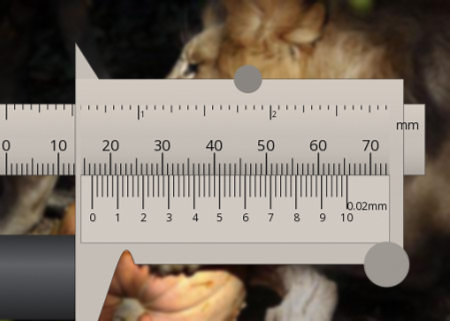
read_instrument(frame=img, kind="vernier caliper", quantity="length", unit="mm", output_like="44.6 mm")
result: 16.5 mm
